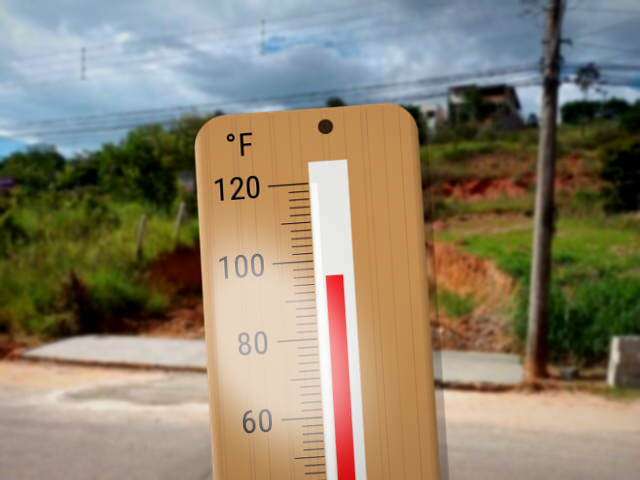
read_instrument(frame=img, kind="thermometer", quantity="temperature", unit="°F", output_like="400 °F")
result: 96 °F
